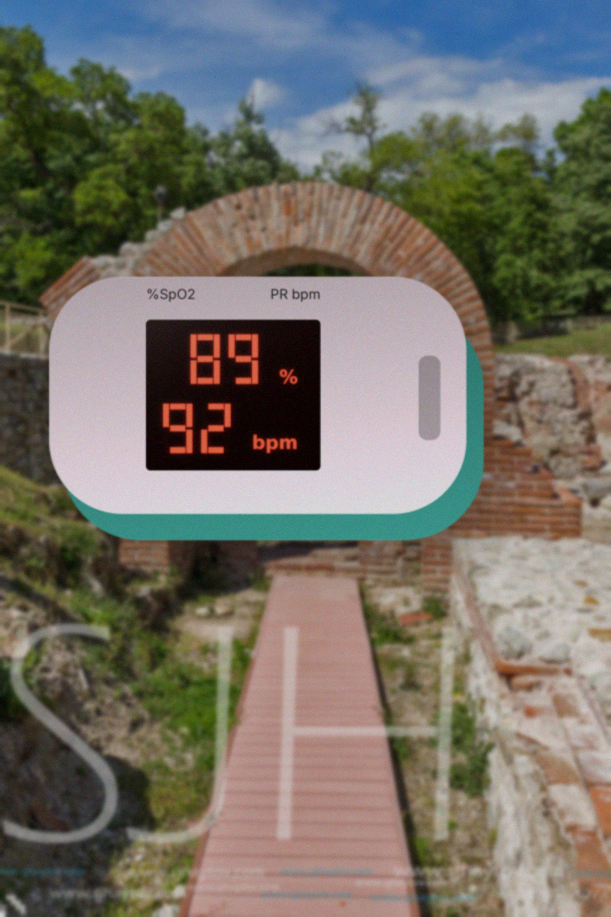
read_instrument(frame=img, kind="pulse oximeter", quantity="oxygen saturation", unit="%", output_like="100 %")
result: 89 %
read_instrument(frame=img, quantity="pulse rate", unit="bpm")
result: 92 bpm
